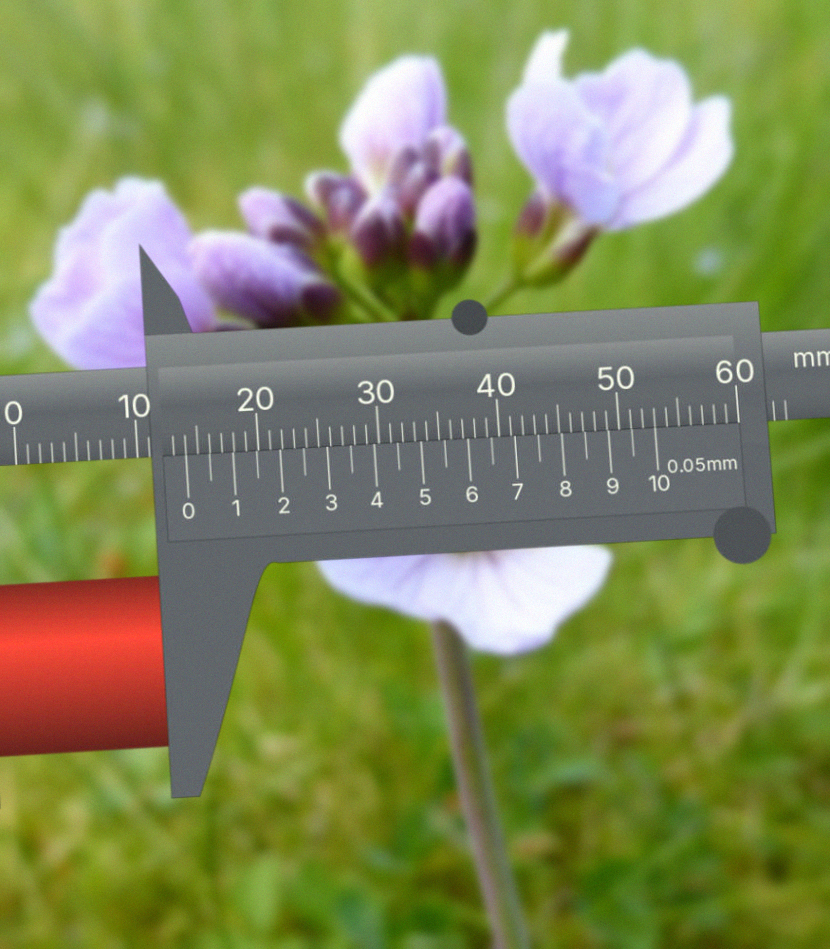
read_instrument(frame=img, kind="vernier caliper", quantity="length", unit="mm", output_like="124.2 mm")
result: 14.0 mm
